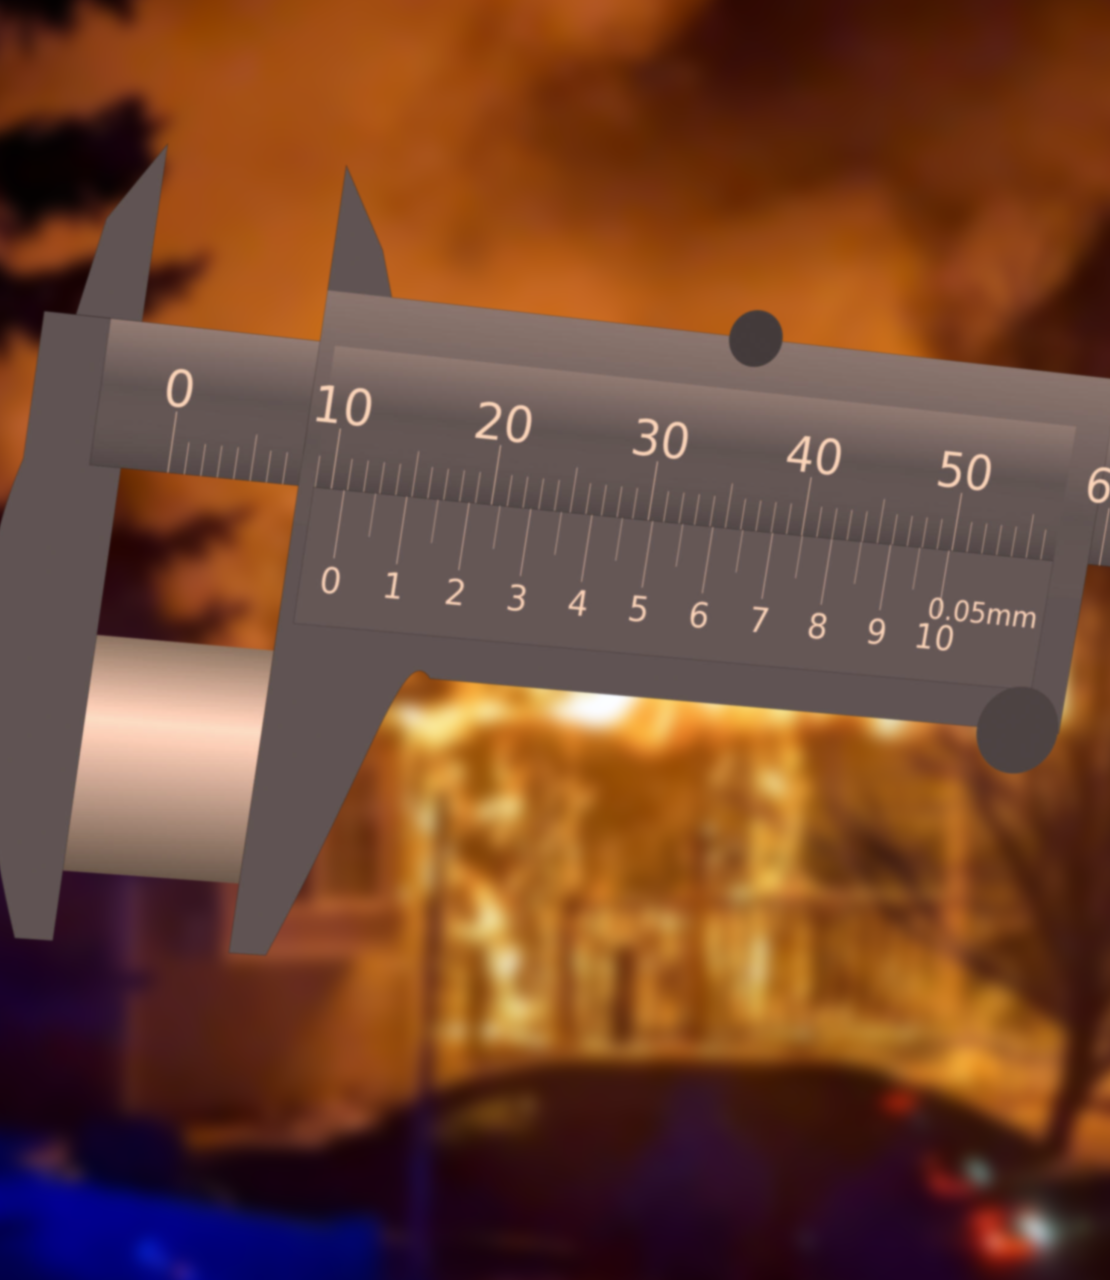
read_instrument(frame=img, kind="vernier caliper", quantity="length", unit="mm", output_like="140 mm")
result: 10.8 mm
